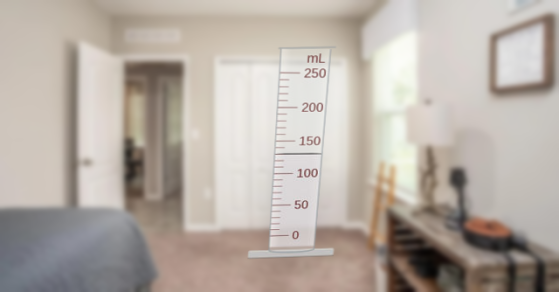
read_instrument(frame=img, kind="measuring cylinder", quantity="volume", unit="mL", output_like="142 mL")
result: 130 mL
